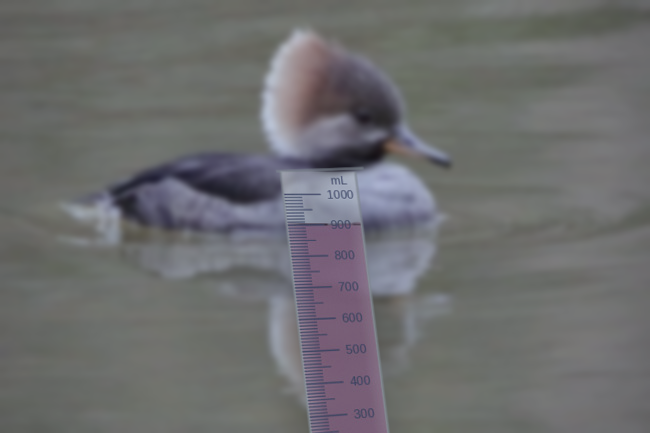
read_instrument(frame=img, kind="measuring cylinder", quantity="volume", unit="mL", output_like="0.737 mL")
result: 900 mL
